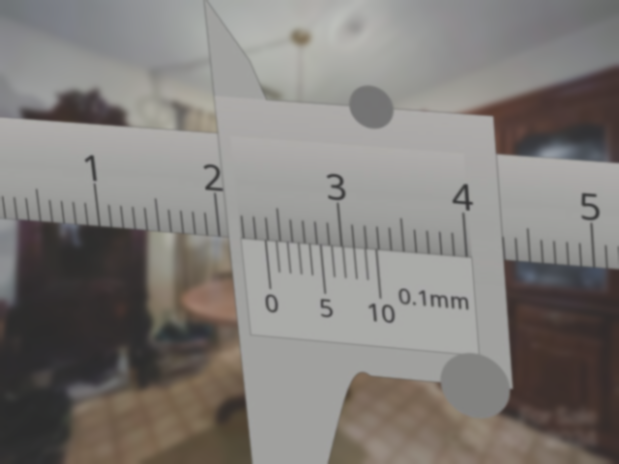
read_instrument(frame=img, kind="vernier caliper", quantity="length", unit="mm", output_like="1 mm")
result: 23.8 mm
